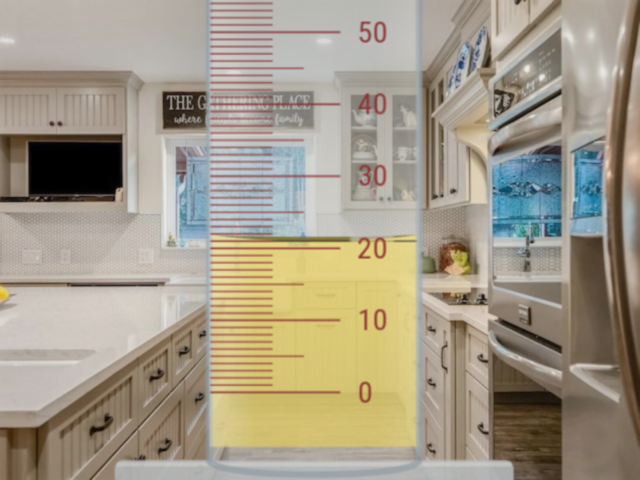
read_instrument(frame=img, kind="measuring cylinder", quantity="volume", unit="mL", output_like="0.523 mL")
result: 21 mL
